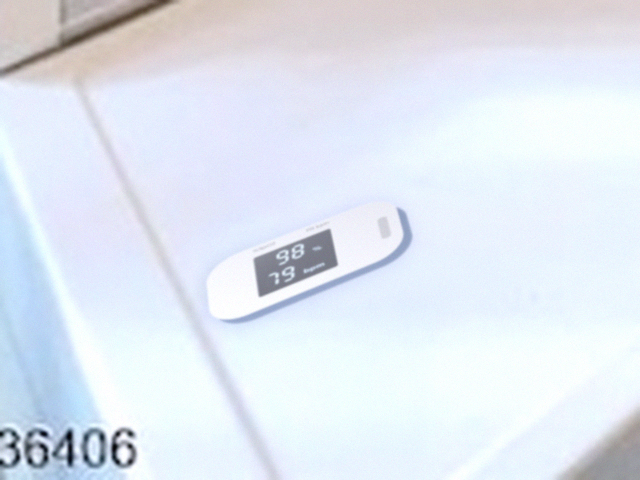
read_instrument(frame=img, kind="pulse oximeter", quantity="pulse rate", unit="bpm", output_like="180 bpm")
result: 79 bpm
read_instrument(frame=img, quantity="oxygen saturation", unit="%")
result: 98 %
